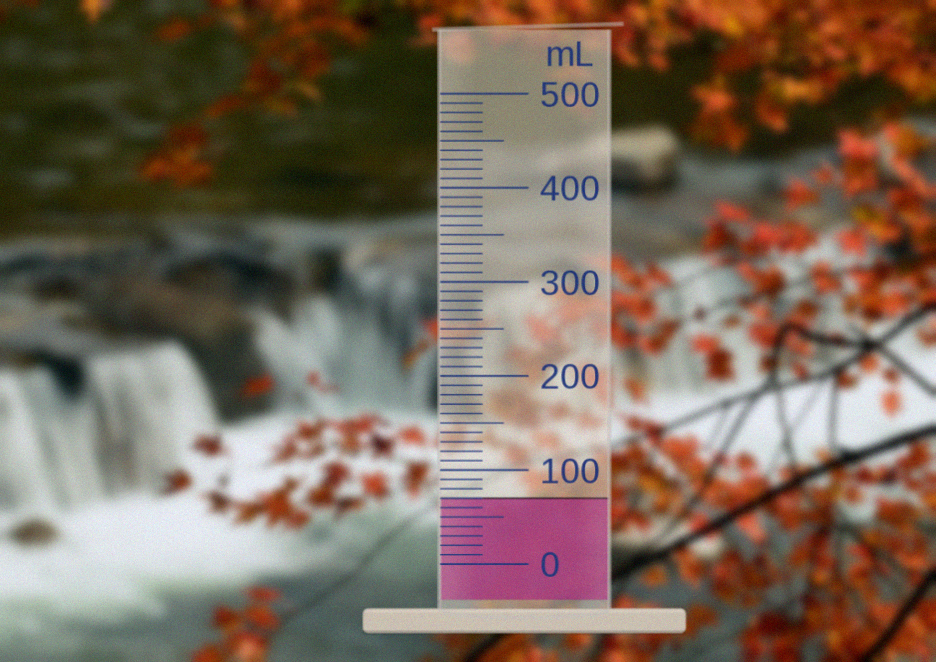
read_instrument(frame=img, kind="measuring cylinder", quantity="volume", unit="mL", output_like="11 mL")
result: 70 mL
